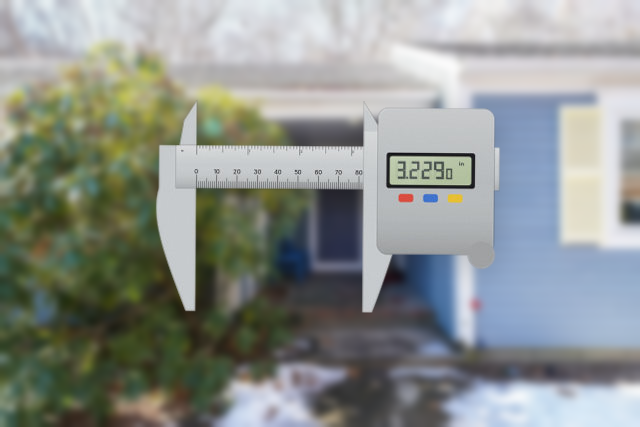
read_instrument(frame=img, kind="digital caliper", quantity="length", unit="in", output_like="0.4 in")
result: 3.2290 in
